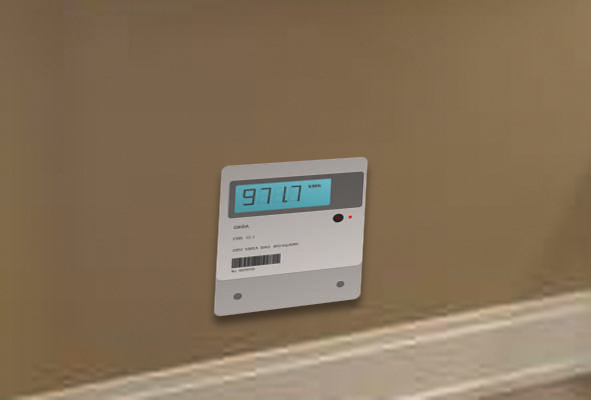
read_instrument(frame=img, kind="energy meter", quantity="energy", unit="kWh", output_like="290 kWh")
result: 971.7 kWh
